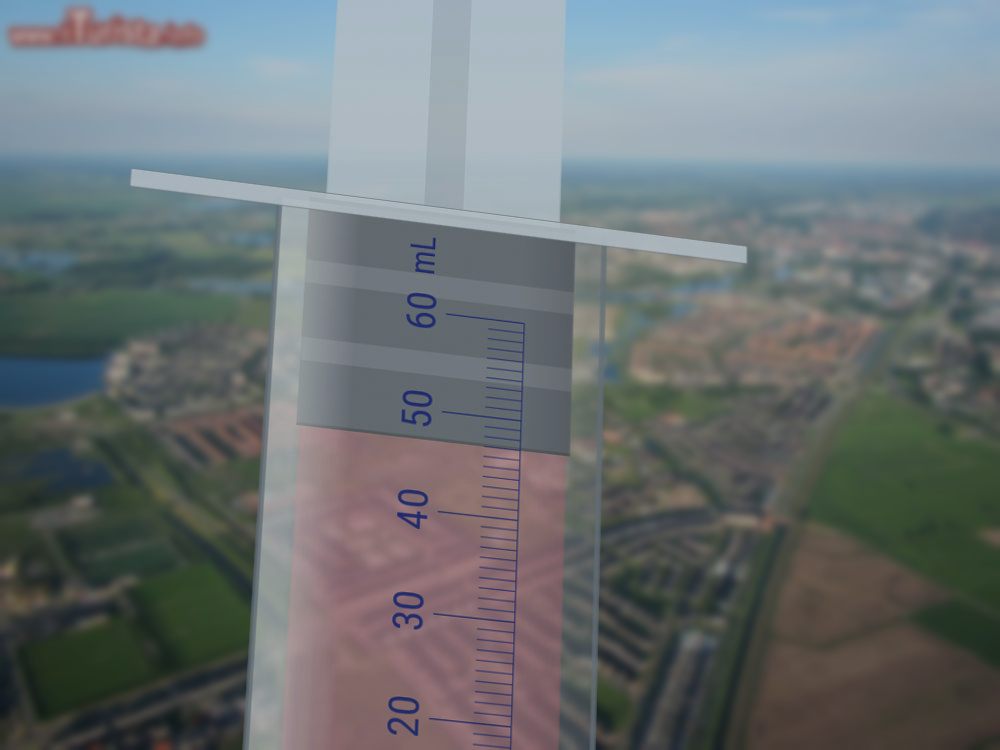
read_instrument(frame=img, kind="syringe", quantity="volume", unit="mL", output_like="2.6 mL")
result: 47 mL
